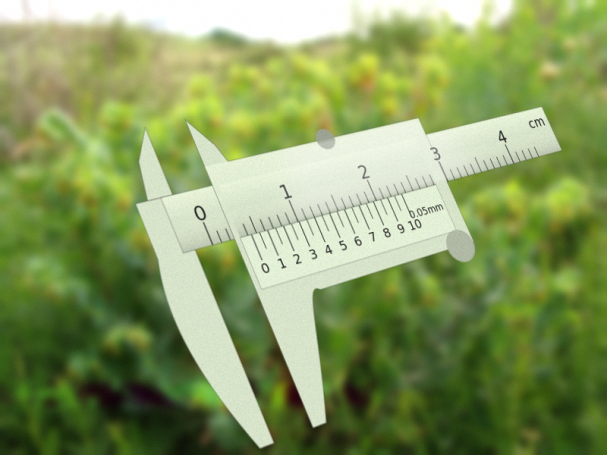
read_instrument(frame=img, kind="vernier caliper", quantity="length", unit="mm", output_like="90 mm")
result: 4.4 mm
